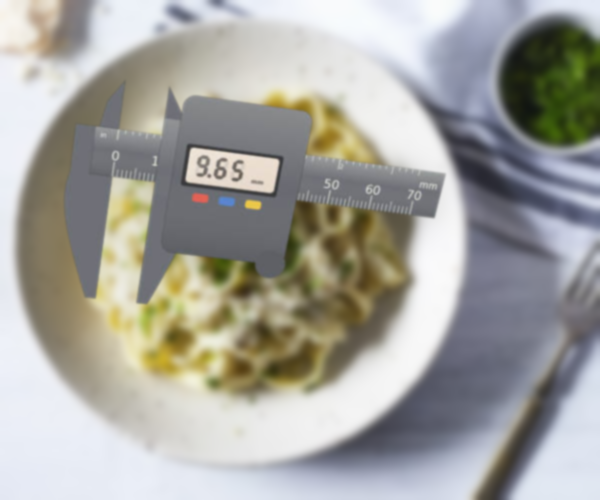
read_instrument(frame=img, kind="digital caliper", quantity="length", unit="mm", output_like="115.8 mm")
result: 9.65 mm
